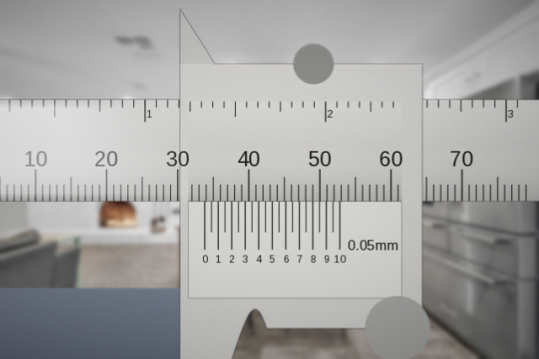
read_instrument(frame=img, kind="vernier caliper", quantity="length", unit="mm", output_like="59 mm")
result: 33.8 mm
